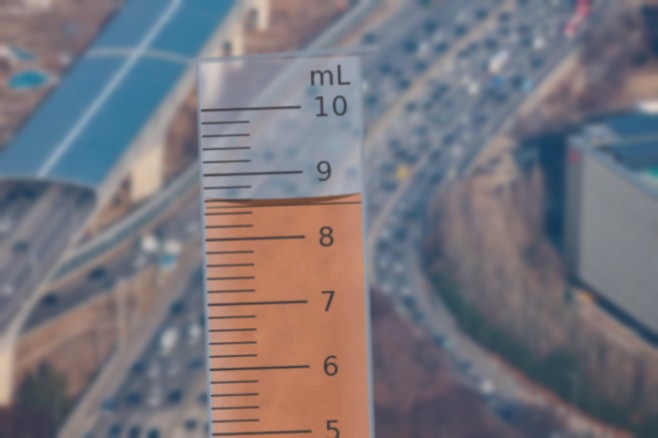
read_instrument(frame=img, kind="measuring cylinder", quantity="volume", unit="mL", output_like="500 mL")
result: 8.5 mL
